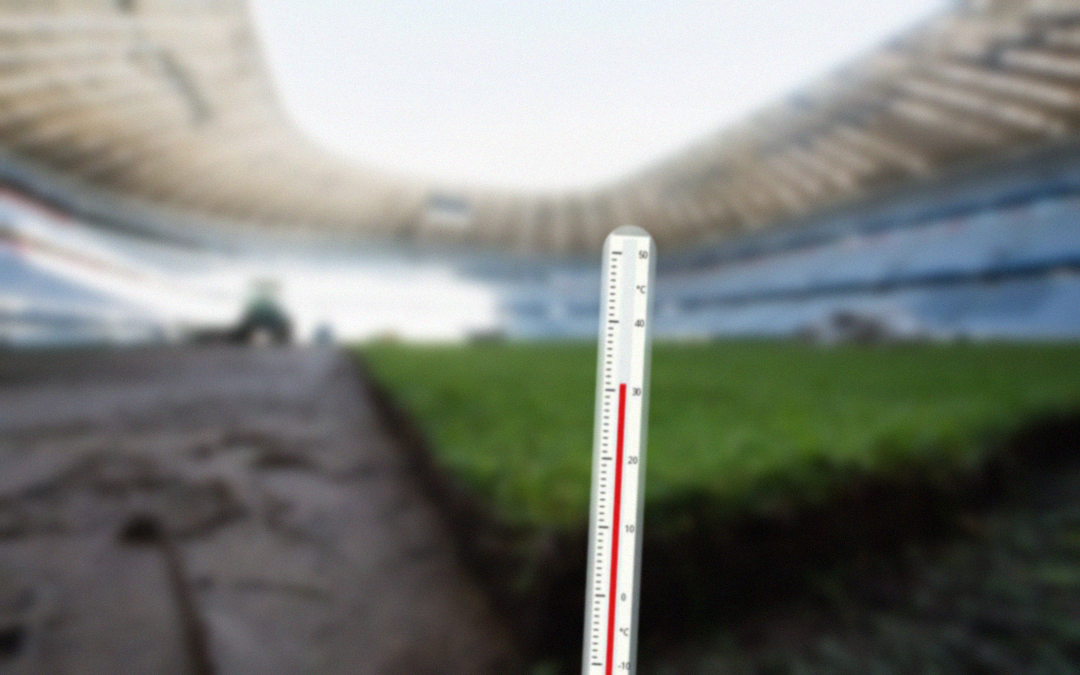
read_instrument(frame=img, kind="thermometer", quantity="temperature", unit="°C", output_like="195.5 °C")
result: 31 °C
